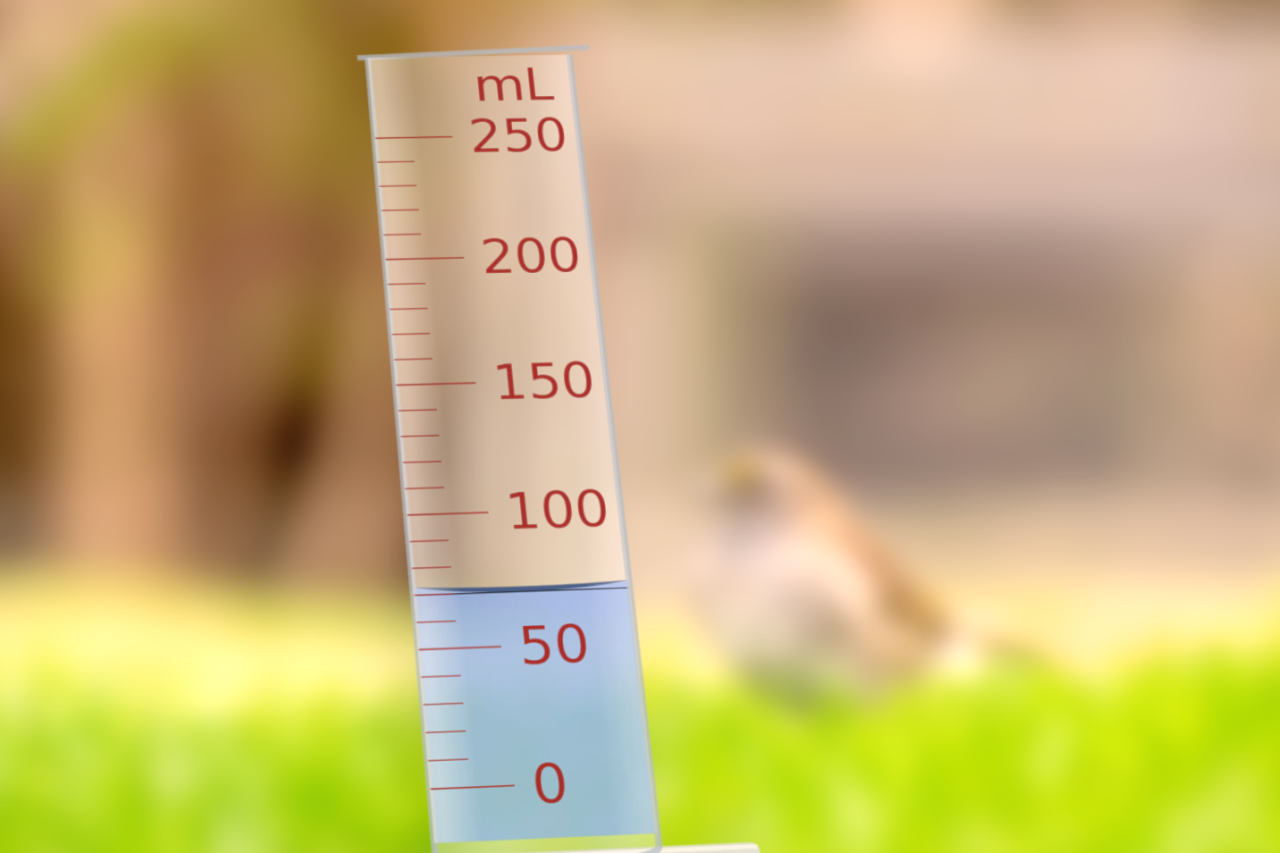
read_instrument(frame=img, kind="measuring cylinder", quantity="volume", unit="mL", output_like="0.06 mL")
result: 70 mL
